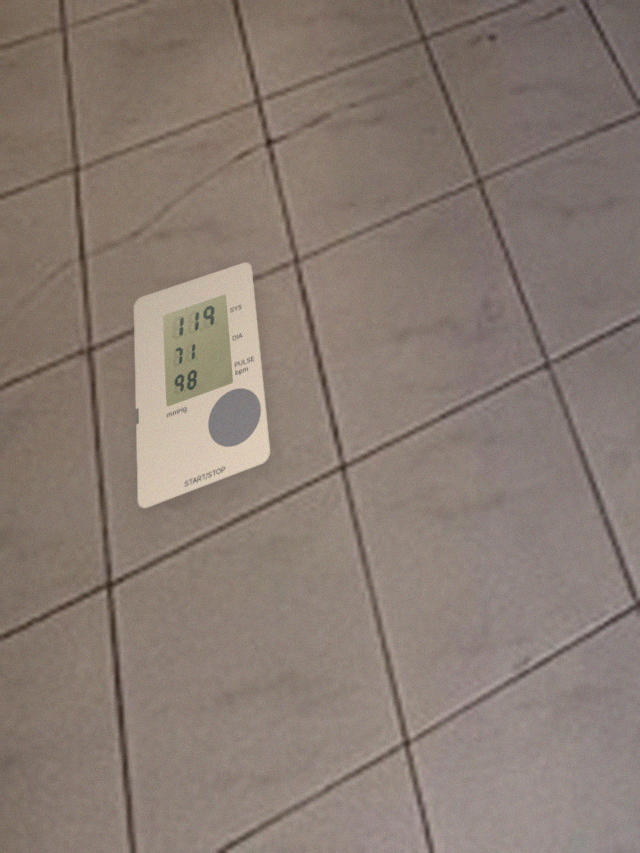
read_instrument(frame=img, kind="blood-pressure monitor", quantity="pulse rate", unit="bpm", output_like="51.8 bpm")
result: 98 bpm
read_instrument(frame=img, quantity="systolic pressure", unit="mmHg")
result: 119 mmHg
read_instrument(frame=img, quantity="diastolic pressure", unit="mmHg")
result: 71 mmHg
